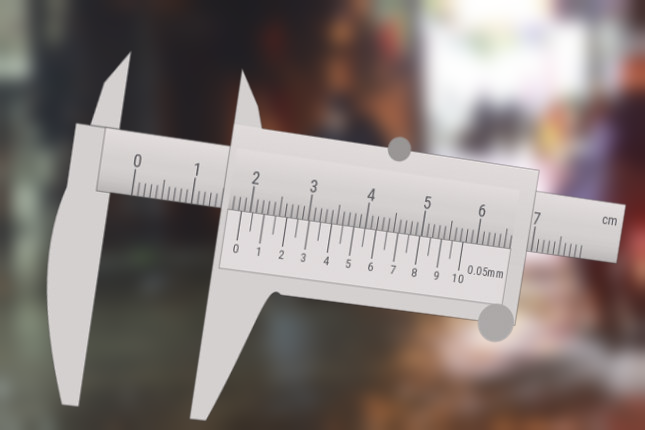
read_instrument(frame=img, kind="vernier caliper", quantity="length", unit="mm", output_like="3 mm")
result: 18.5 mm
